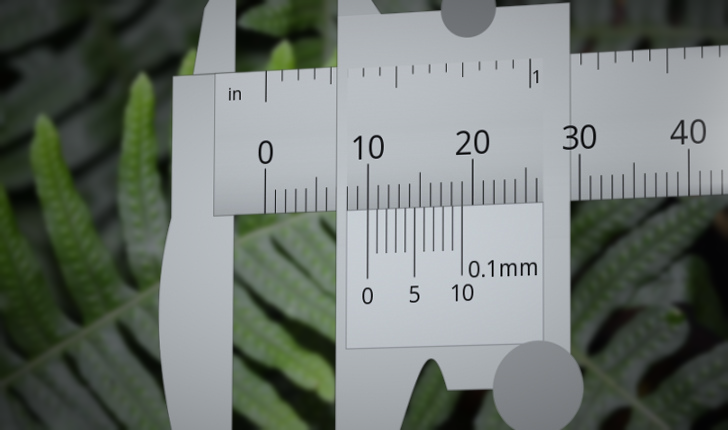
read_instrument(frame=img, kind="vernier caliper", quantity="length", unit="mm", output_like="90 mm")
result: 10.0 mm
